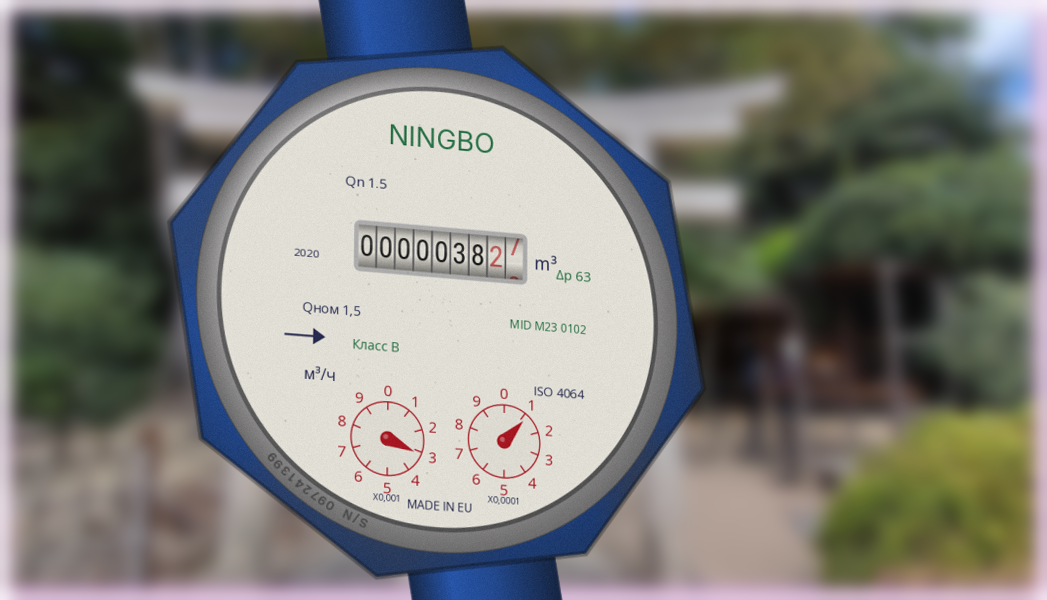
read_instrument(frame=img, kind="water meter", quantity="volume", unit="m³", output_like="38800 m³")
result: 38.2731 m³
